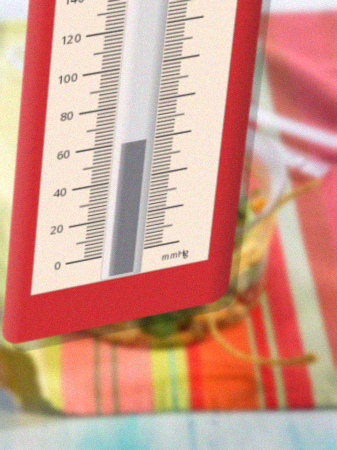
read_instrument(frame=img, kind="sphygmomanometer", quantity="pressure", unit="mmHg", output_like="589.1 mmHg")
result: 60 mmHg
